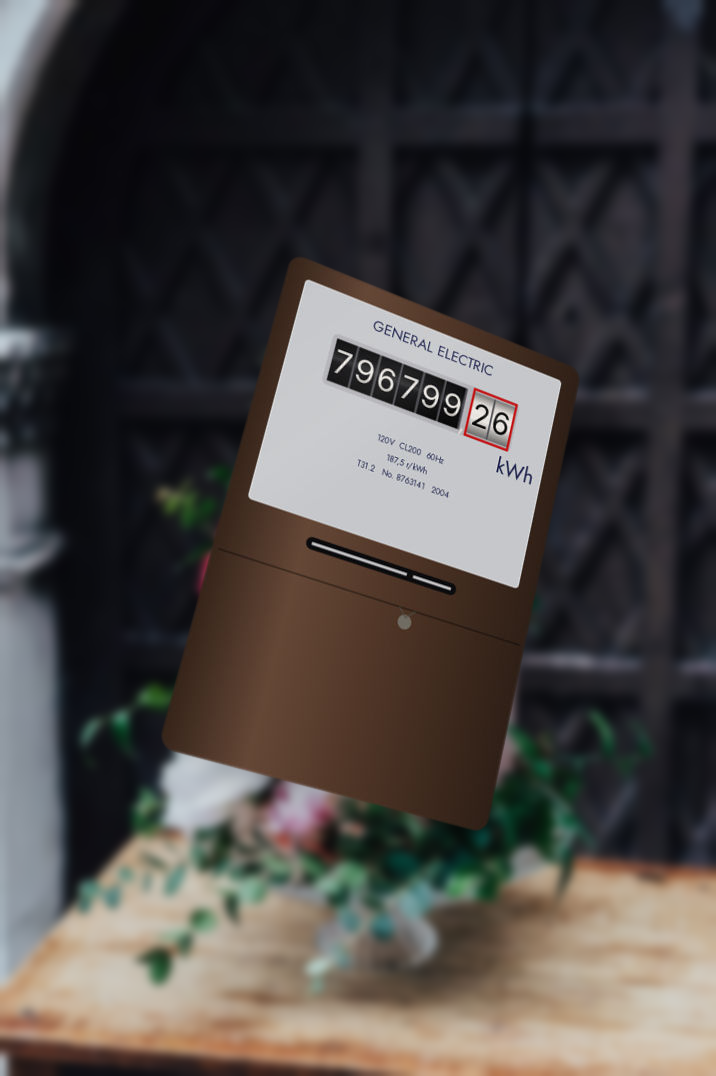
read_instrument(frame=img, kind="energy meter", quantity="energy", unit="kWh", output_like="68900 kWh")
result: 796799.26 kWh
